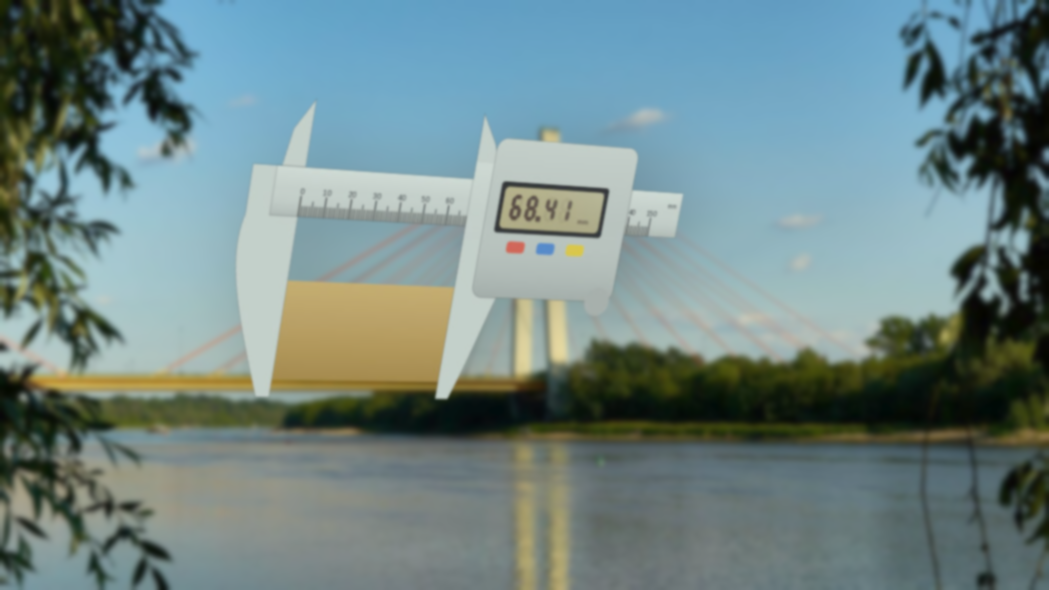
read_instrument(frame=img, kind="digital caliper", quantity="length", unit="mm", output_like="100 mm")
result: 68.41 mm
